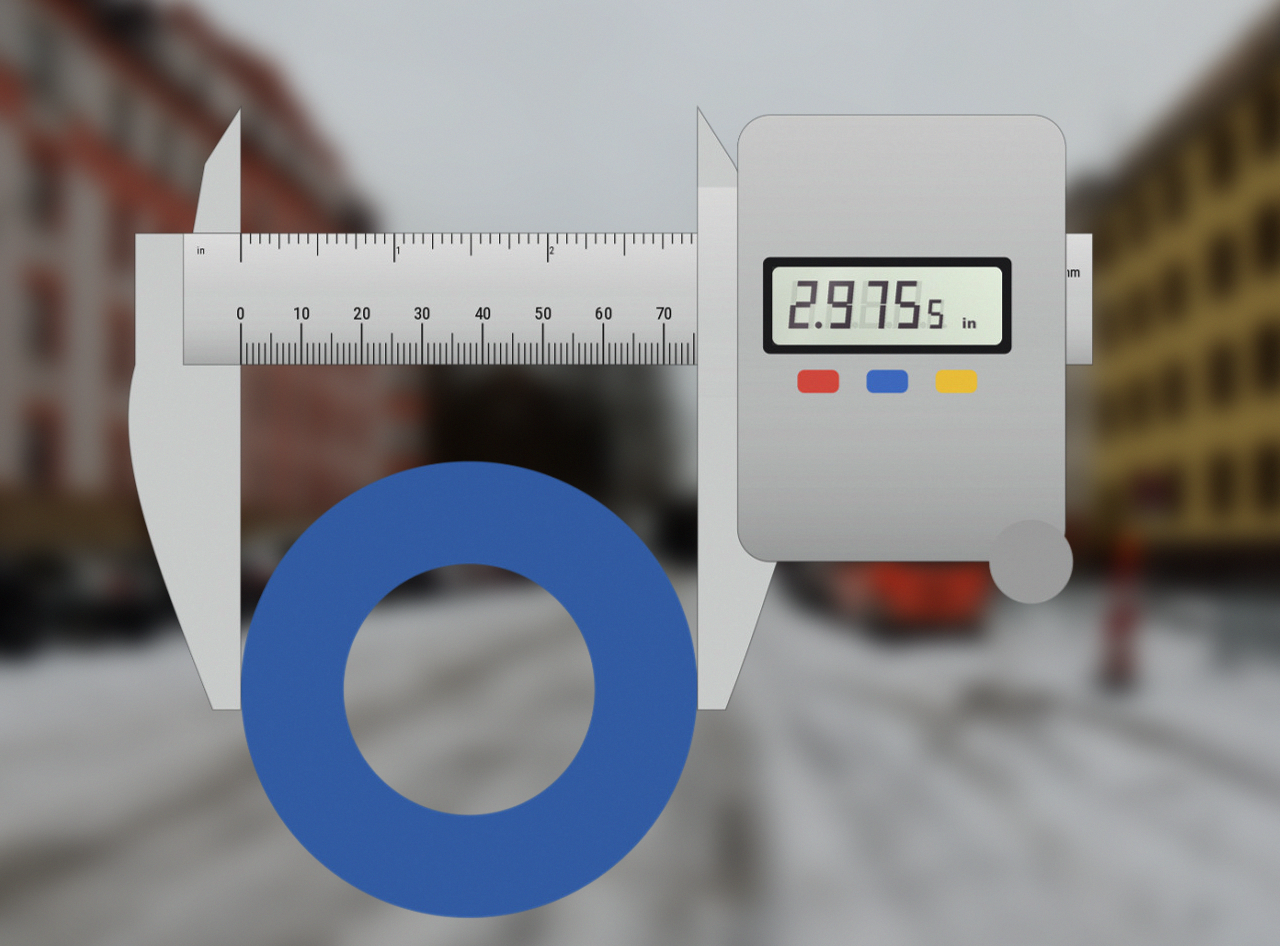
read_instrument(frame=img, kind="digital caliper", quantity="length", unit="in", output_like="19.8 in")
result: 2.9755 in
